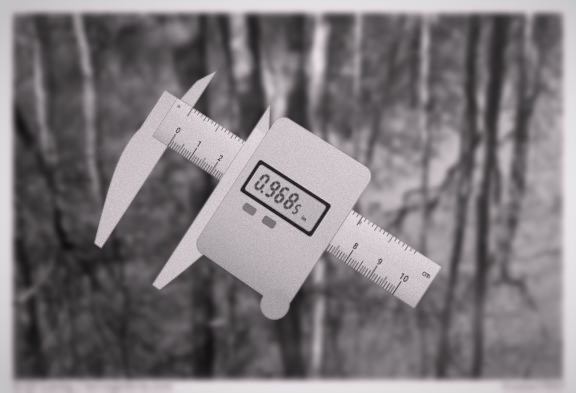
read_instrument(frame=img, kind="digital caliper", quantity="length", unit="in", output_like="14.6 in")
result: 0.9685 in
